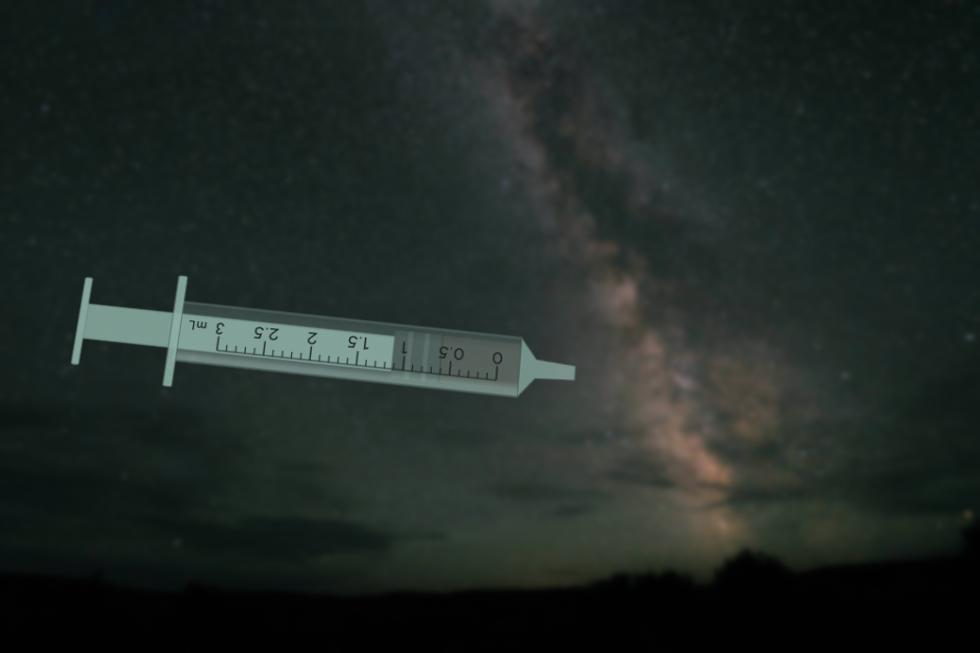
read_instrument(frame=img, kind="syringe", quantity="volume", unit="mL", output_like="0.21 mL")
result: 0.6 mL
